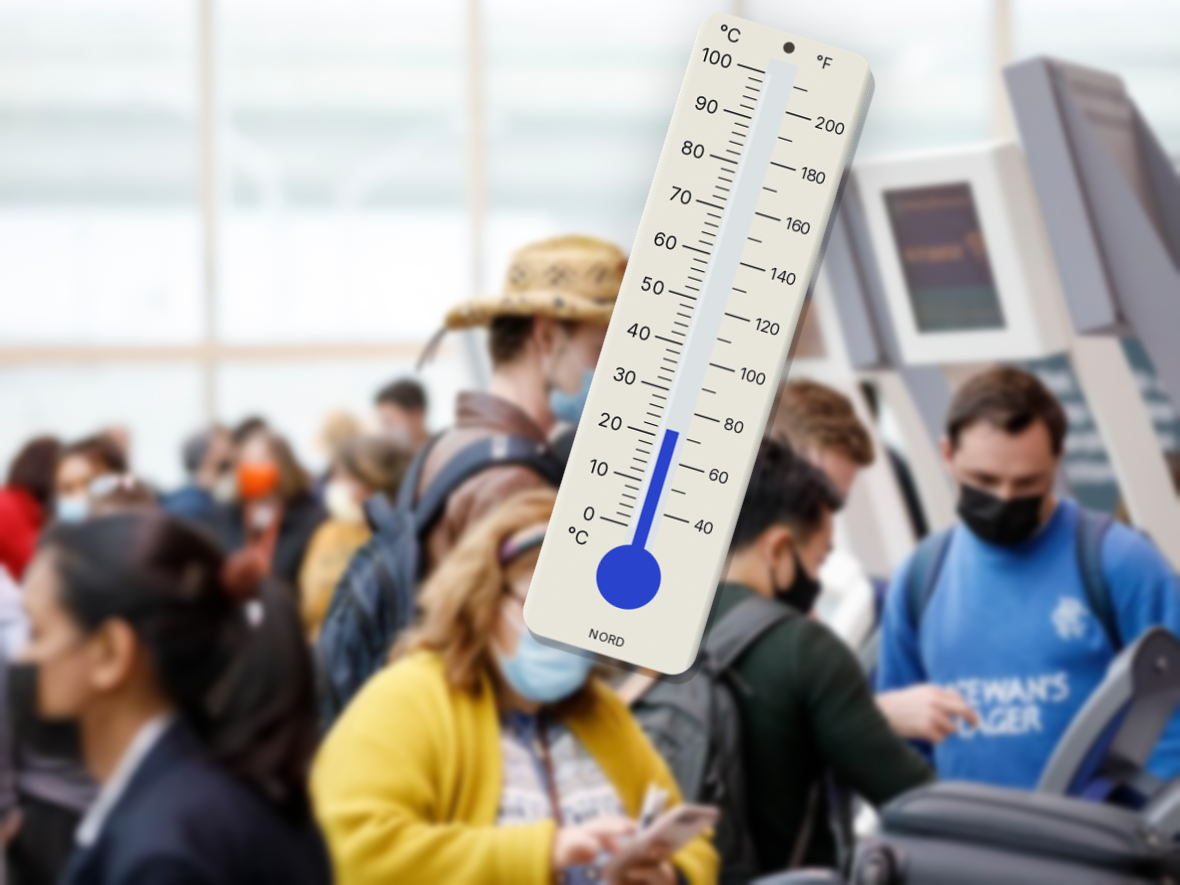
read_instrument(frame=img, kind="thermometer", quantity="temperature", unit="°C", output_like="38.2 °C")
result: 22 °C
